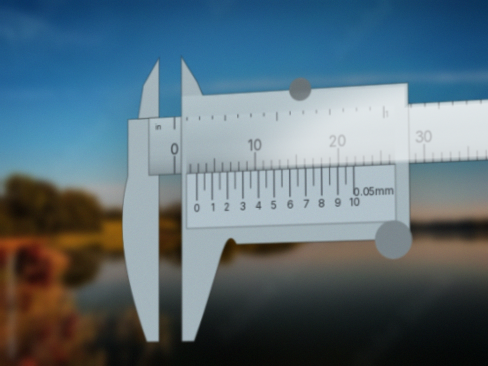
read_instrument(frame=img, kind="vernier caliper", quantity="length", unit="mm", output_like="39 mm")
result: 2.8 mm
